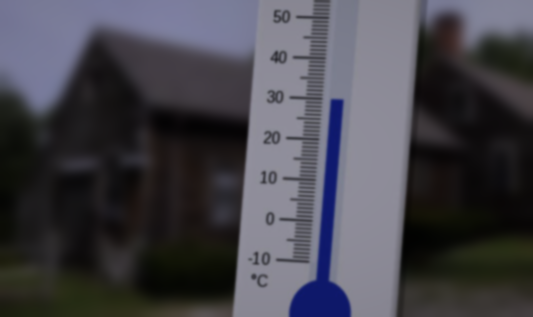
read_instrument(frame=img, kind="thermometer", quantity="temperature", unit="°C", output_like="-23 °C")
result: 30 °C
